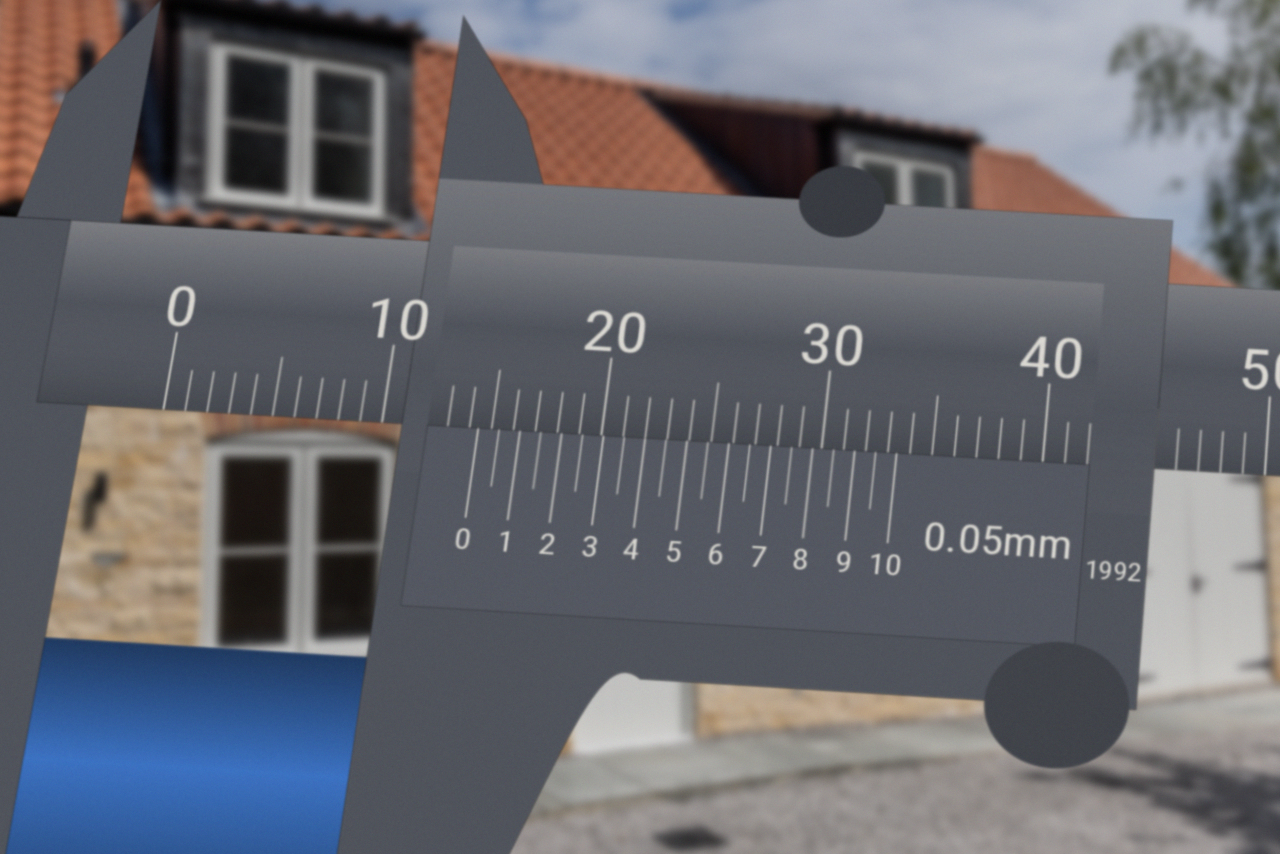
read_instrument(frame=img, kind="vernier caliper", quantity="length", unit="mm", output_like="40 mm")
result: 14.4 mm
